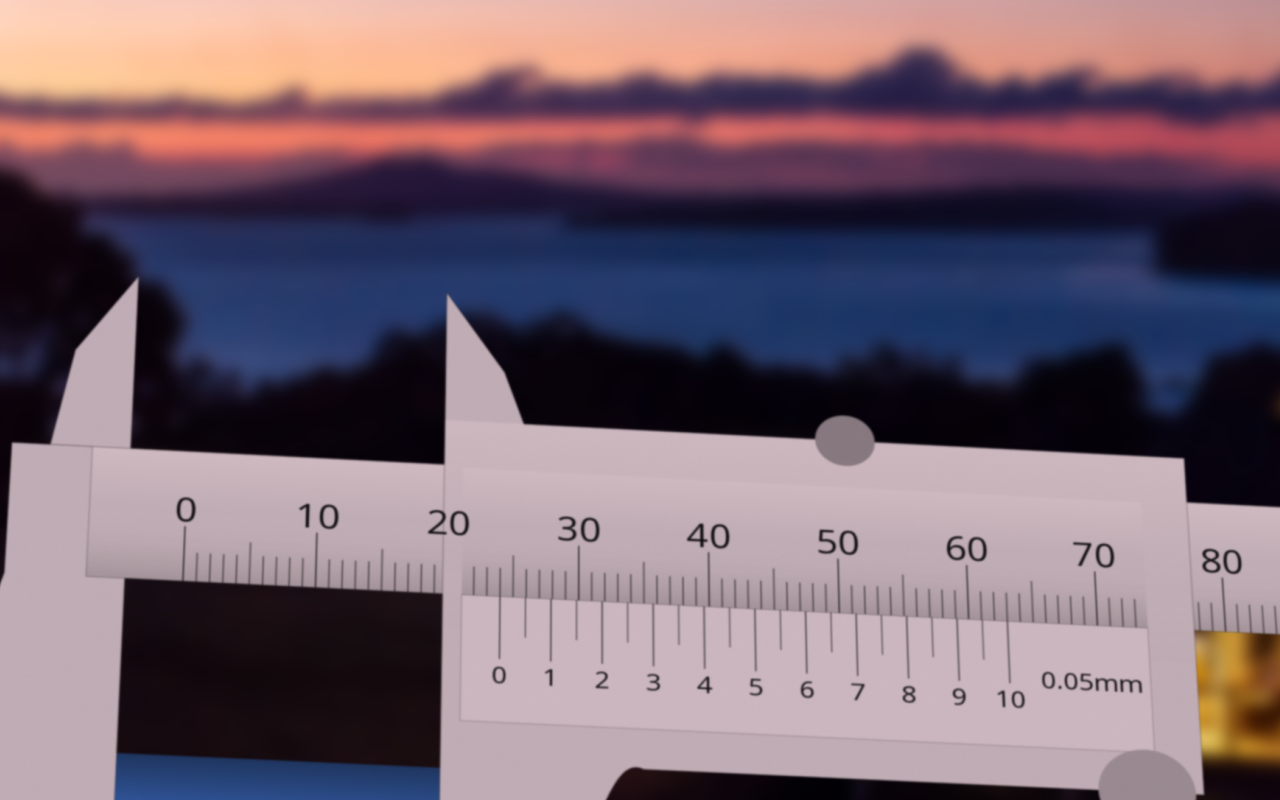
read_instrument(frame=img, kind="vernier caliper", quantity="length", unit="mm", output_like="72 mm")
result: 24.0 mm
